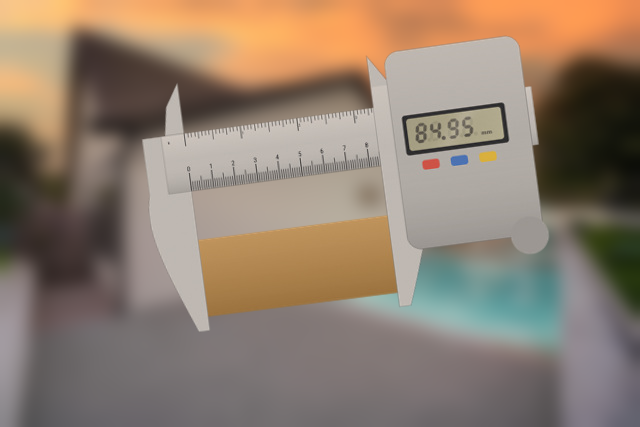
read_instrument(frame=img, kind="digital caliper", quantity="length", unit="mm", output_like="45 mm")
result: 84.95 mm
